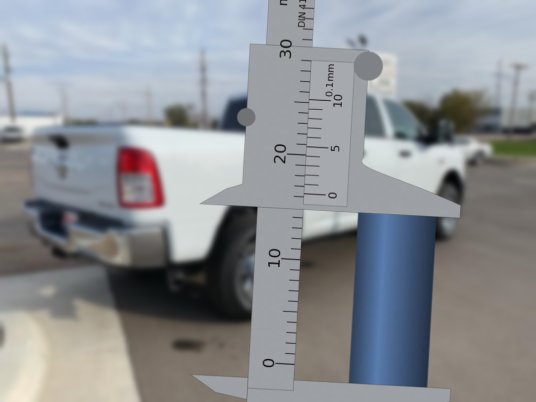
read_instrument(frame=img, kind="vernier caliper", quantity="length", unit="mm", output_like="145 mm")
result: 16.3 mm
